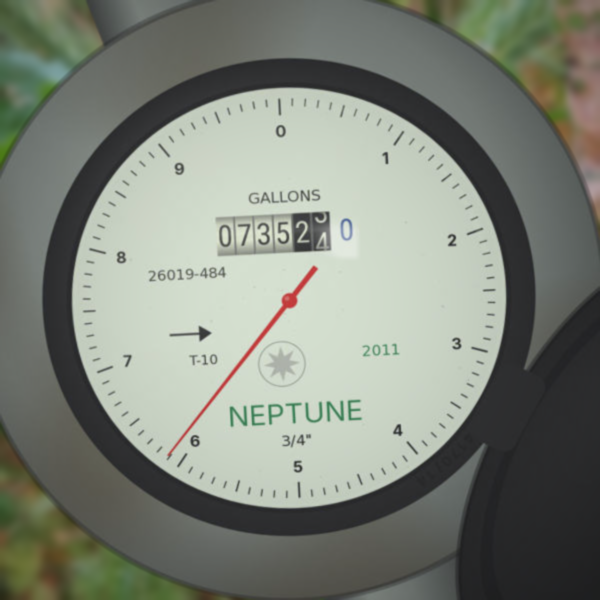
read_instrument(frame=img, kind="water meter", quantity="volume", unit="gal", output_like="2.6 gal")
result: 735236.1 gal
